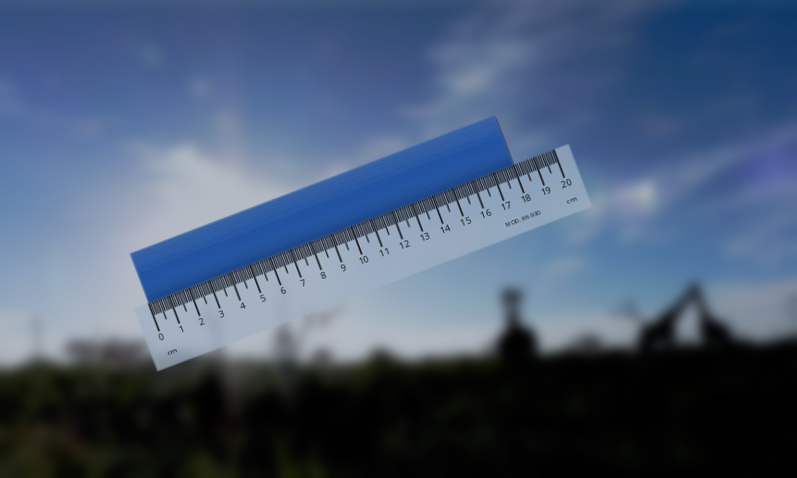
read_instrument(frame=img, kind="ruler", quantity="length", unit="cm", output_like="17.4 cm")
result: 18 cm
